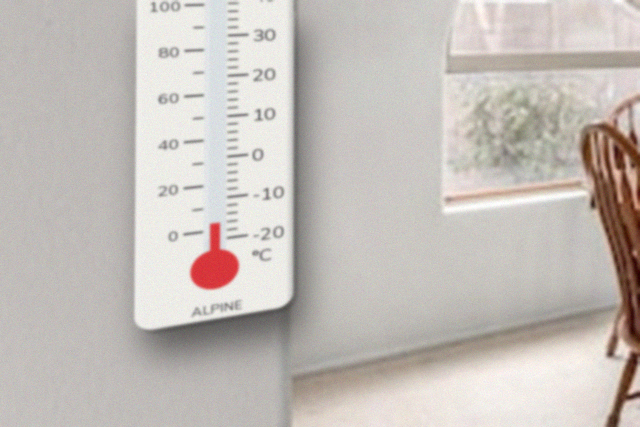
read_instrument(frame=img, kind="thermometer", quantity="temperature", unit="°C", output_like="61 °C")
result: -16 °C
